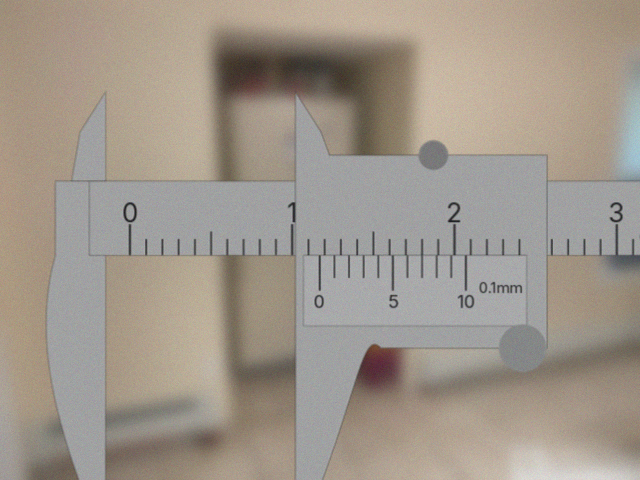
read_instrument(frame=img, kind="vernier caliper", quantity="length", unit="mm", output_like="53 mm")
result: 11.7 mm
